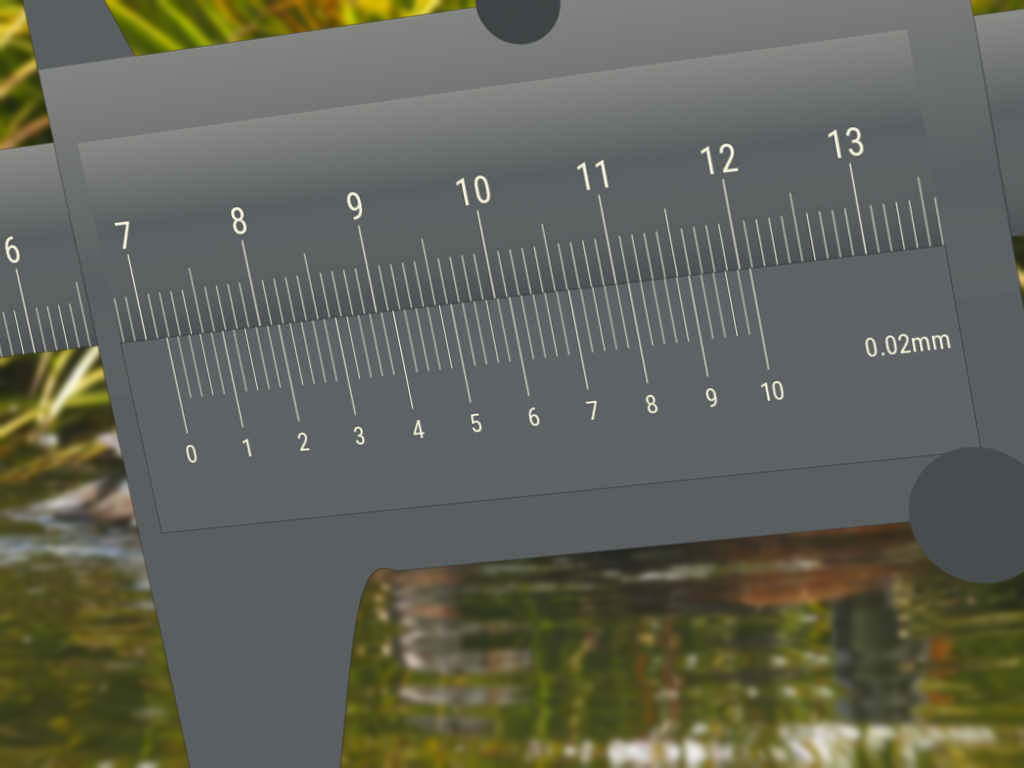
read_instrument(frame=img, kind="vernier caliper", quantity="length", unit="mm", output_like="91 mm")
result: 71.8 mm
